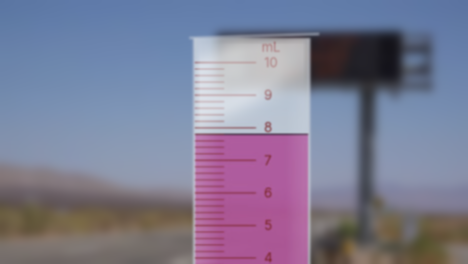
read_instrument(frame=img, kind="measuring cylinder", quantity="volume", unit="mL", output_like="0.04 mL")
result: 7.8 mL
